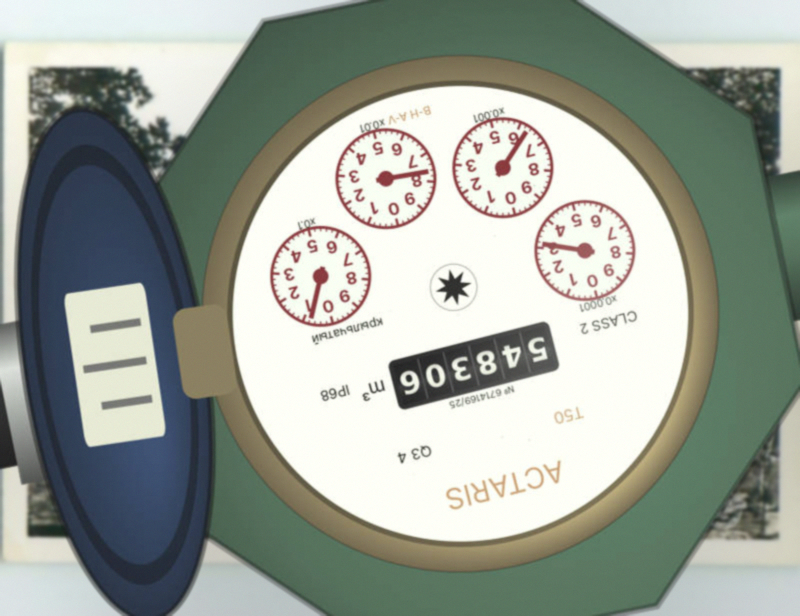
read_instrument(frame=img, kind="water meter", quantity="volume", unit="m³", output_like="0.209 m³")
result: 548306.0763 m³
